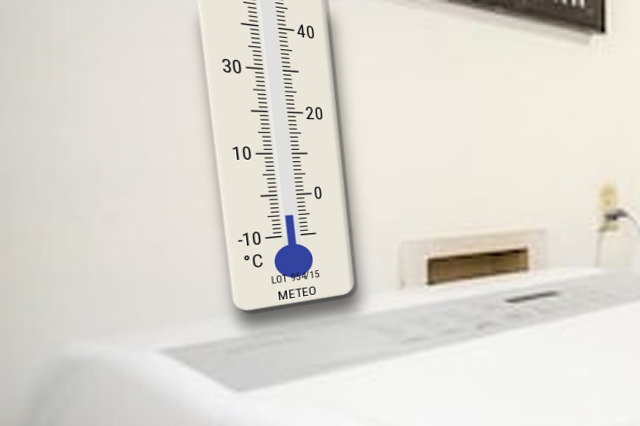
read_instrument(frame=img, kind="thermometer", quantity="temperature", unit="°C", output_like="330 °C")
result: -5 °C
